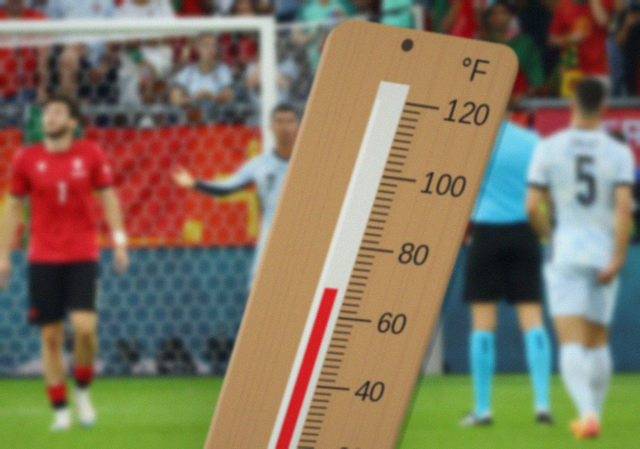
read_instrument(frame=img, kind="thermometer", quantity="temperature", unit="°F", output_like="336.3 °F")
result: 68 °F
